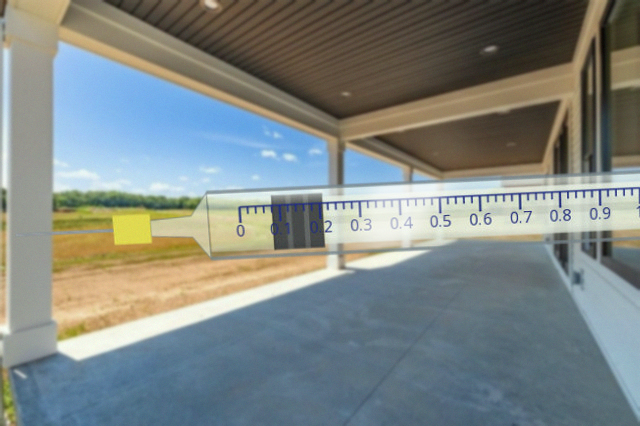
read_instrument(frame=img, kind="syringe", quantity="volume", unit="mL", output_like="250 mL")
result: 0.08 mL
